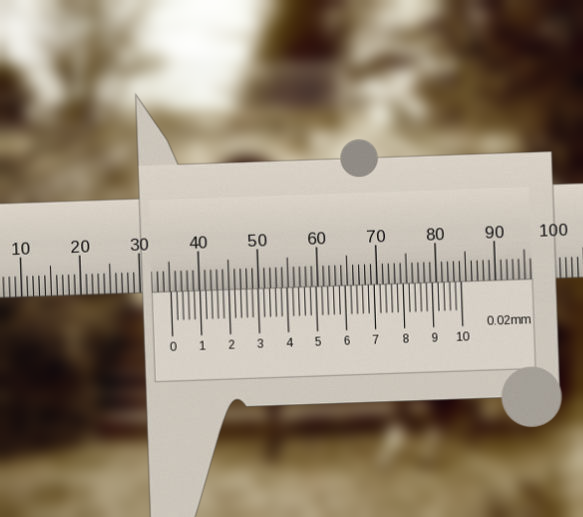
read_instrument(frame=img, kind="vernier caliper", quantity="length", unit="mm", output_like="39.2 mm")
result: 35.2 mm
